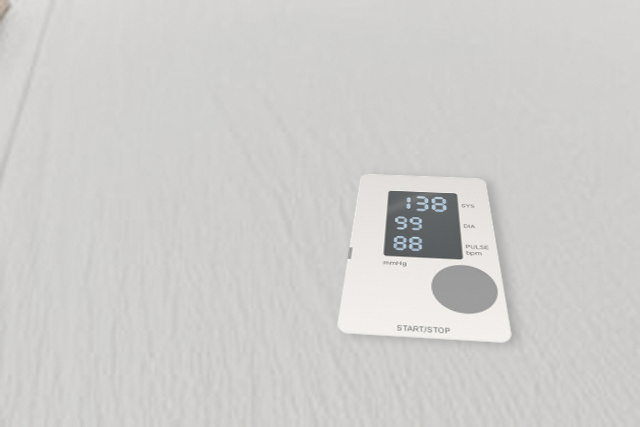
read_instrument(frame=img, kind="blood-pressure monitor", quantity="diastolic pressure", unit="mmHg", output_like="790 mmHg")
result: 99 mmHg
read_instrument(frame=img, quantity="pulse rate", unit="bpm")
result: 88 bpm
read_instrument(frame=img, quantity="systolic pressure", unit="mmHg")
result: 138 mmHg
